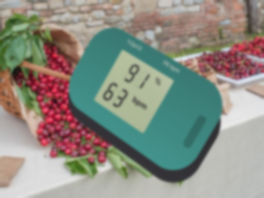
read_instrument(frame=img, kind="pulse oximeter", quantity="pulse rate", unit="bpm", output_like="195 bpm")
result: 63 bpm
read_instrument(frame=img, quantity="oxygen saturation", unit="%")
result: 91 %
